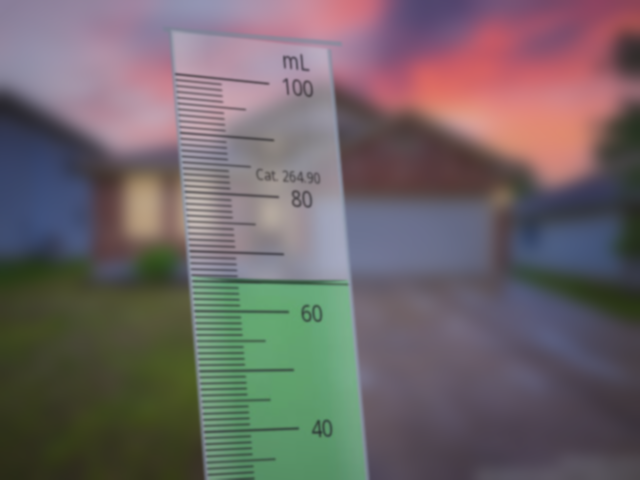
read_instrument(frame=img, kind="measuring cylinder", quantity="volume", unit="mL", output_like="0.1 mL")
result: 65 mL
